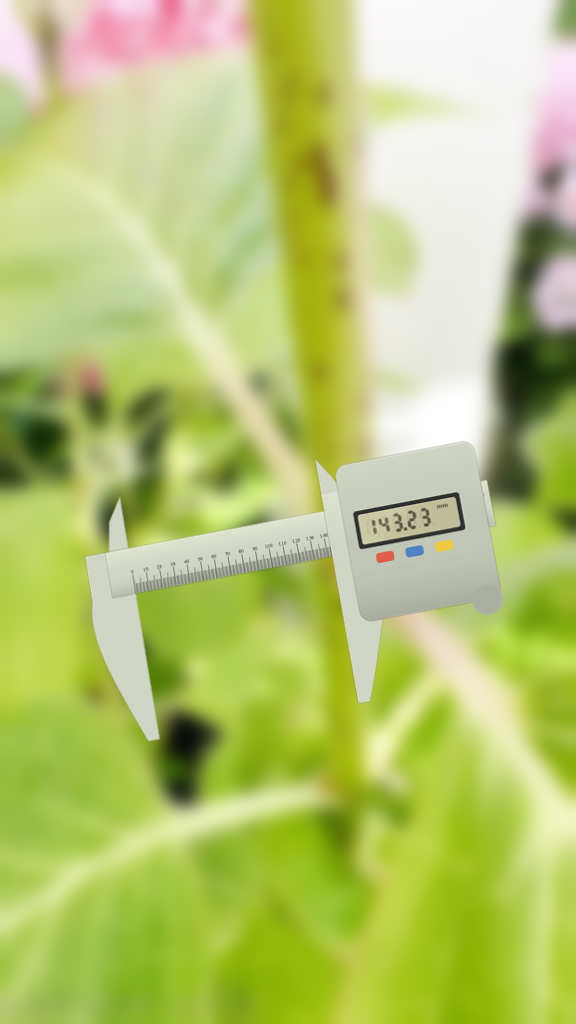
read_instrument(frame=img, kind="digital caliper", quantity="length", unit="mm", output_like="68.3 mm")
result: 143.23 mm
